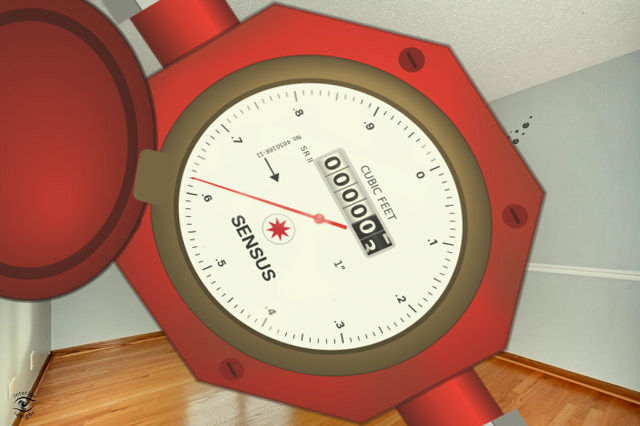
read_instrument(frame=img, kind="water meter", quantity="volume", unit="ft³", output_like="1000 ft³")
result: 2.62 ft³
